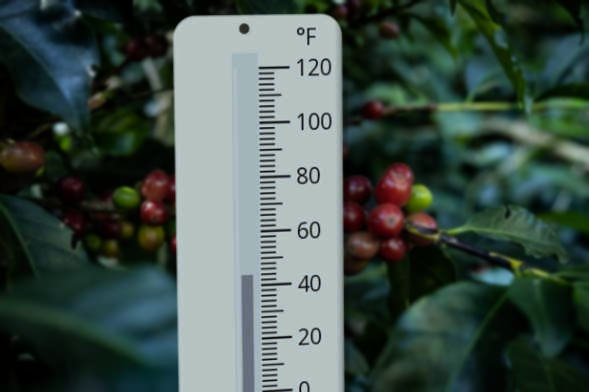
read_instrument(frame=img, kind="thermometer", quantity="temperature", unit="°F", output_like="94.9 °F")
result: 44 °F
